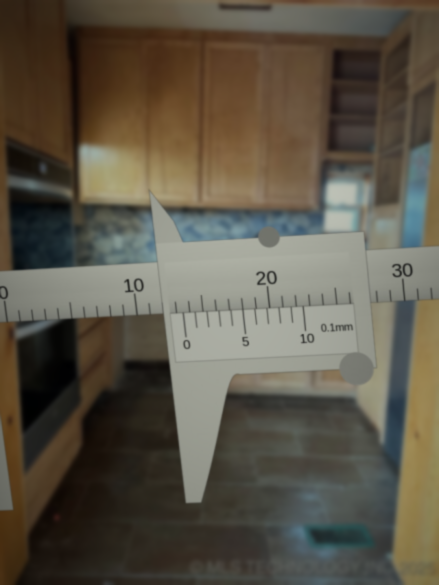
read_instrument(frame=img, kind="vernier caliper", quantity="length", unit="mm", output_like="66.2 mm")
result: 13.5 mm
